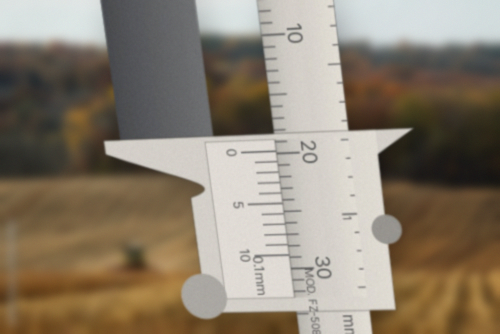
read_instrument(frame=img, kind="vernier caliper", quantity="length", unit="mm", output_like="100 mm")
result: 19.8 mm
